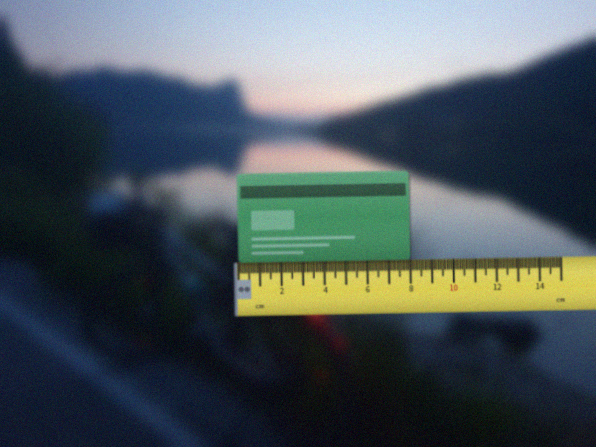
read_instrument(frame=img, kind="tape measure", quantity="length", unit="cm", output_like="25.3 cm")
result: 8 cm
